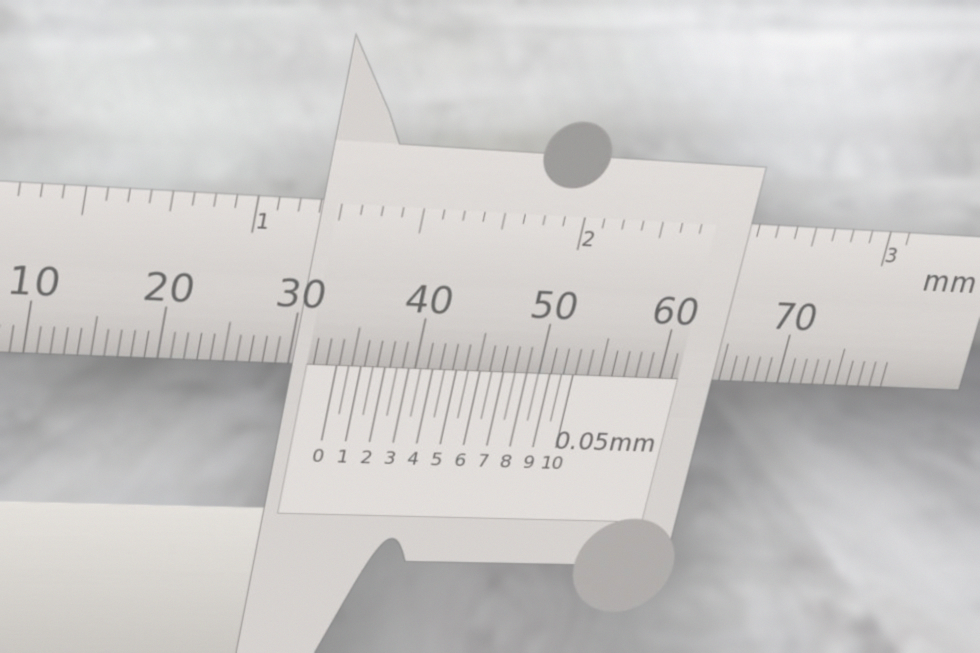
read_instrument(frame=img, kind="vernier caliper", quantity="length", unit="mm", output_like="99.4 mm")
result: 33.8 mm
